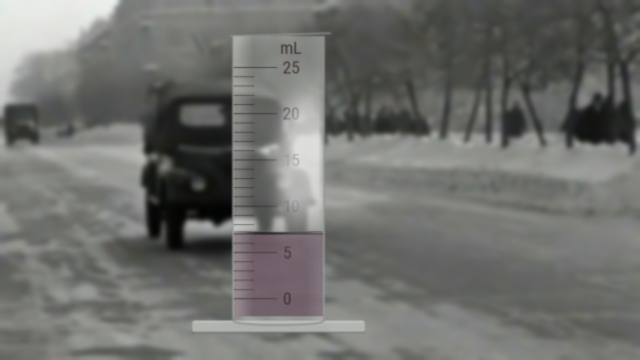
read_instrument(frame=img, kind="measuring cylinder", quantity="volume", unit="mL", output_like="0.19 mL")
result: 7 mL
